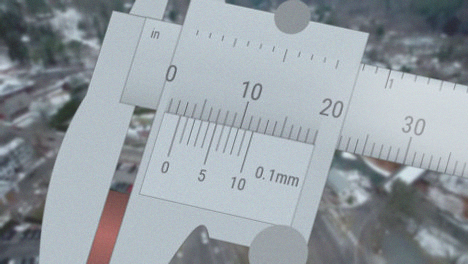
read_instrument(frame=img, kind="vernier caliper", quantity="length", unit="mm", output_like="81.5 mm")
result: 2.6 mm
